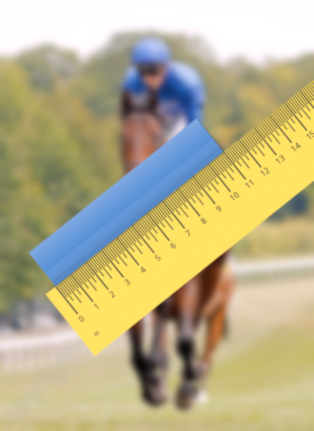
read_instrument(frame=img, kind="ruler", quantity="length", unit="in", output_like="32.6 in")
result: 11 in
